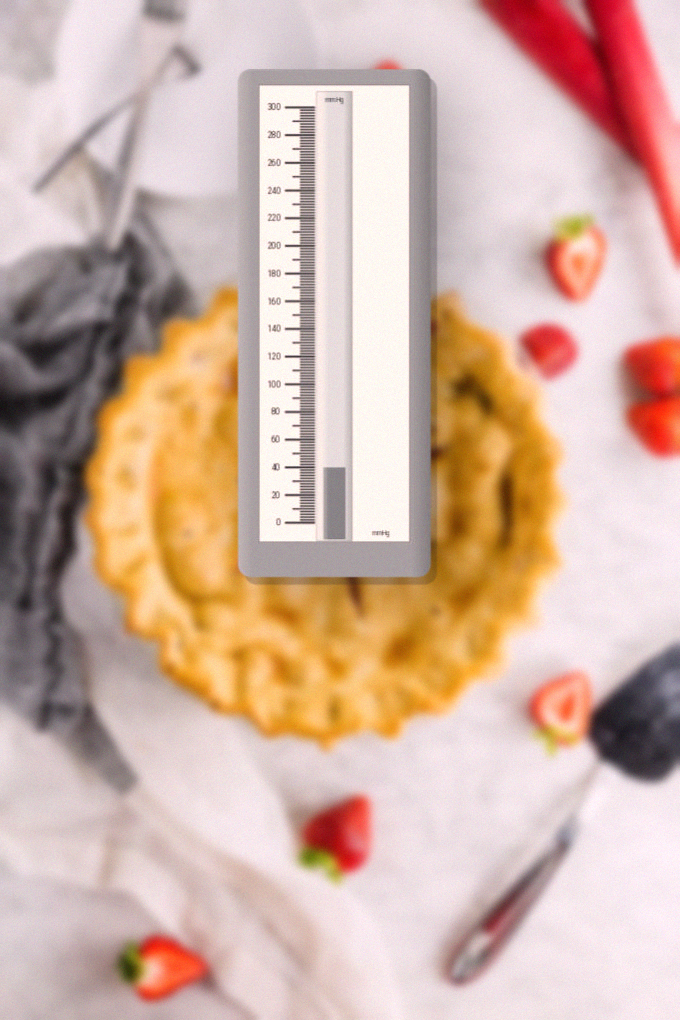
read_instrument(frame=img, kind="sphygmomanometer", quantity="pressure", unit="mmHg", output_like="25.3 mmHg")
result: 40 mmHg
